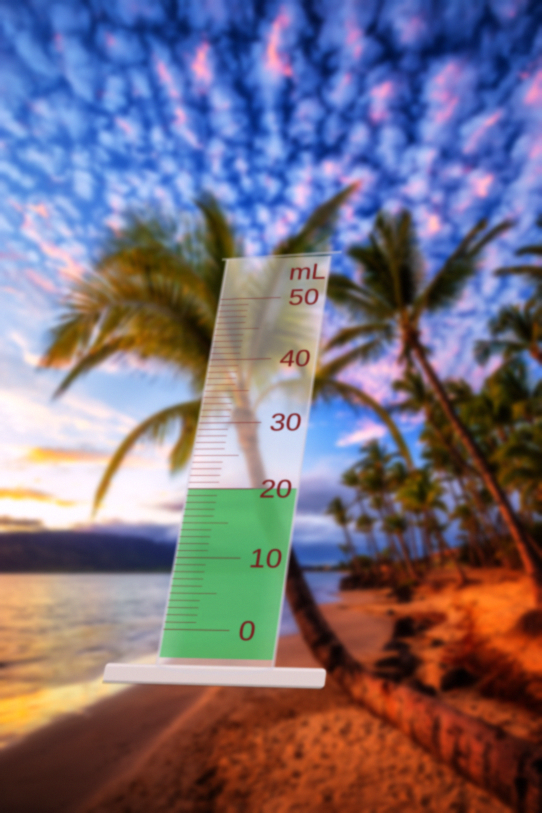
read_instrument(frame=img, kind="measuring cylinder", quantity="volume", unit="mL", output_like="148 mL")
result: 20 mL
